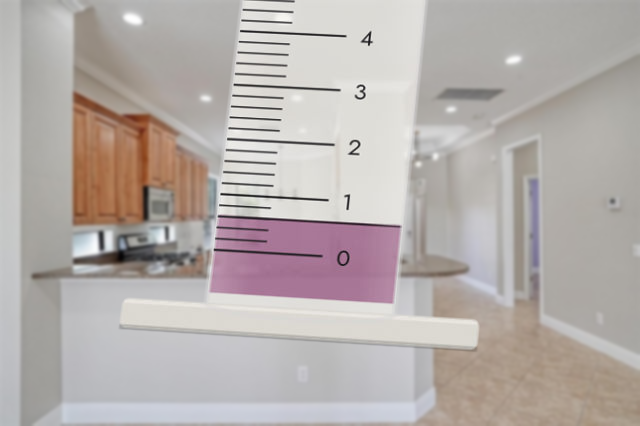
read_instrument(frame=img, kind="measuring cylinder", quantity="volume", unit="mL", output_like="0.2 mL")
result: 0.6 mL
